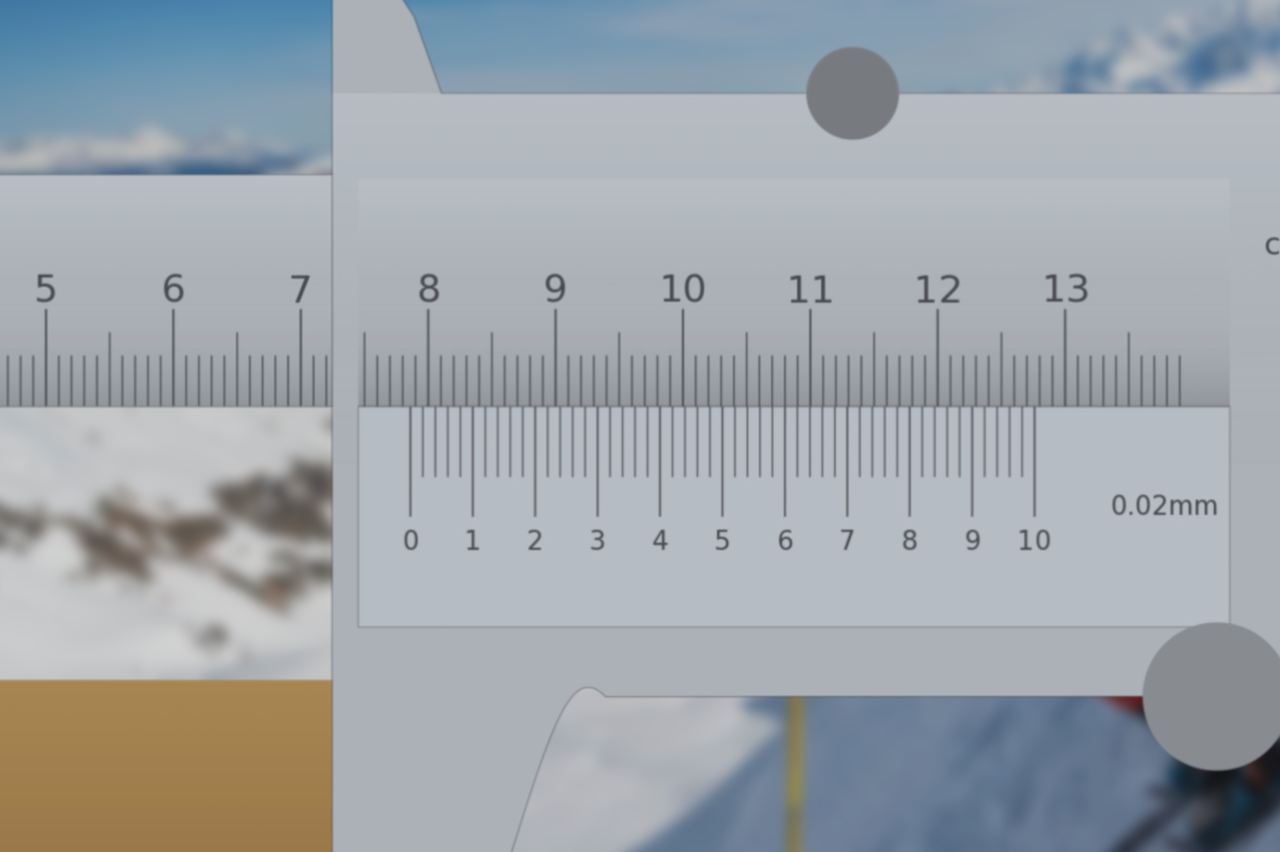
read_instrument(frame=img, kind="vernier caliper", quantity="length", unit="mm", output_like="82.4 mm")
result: 78.6 mm
